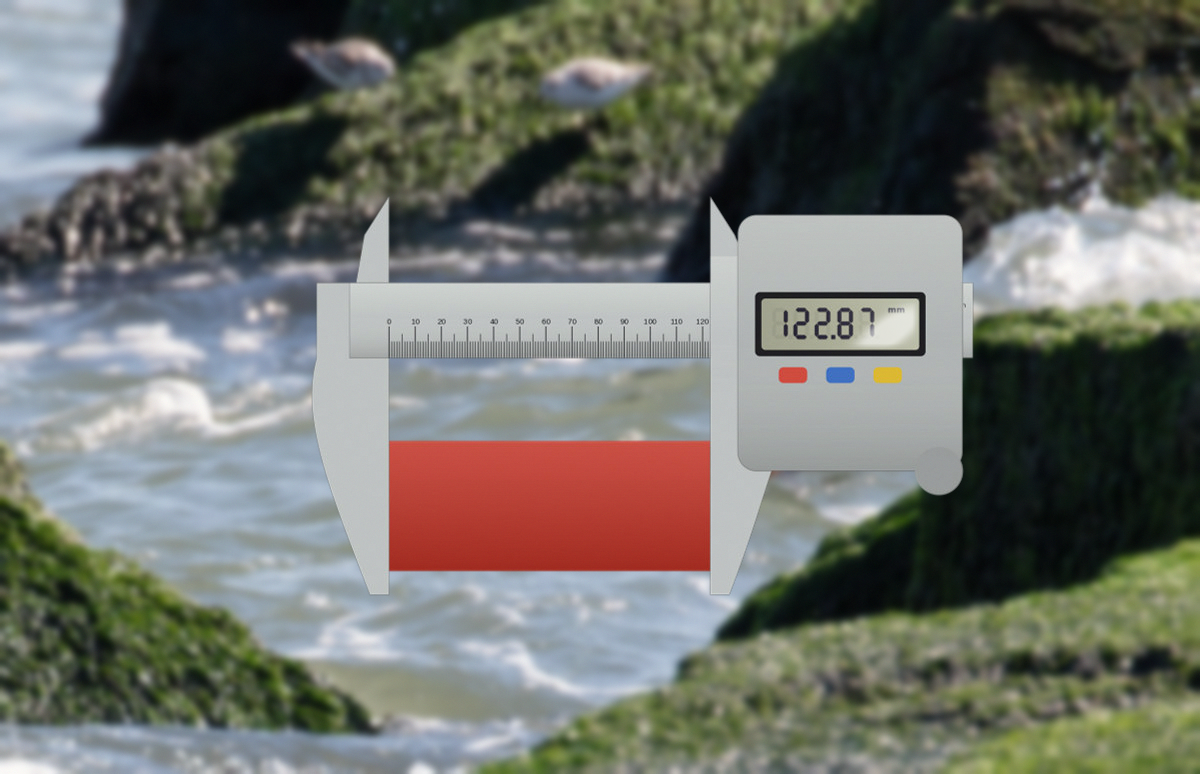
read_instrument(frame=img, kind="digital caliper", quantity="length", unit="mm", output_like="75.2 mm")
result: 122.87 mm
